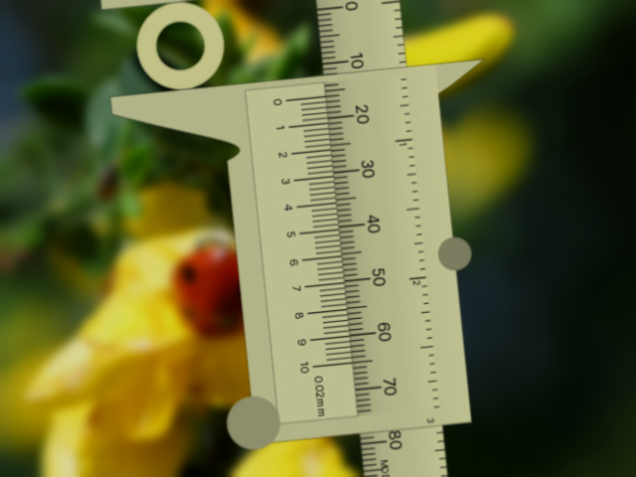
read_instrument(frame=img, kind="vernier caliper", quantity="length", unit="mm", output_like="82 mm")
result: 16.0 mm
